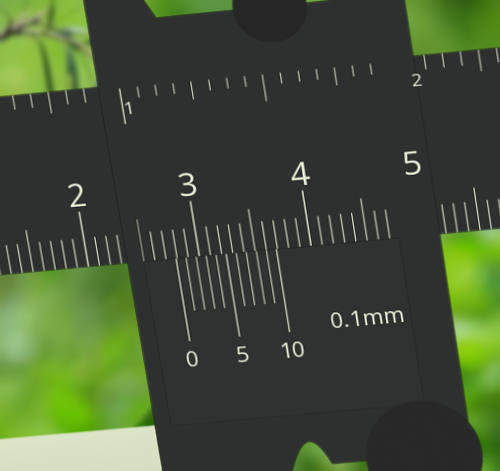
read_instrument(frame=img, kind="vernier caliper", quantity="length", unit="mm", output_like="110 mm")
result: 27.9 mm
